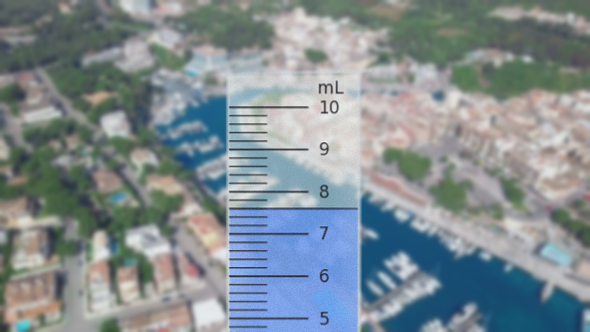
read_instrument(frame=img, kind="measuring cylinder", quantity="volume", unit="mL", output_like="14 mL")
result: 7.6 mL
